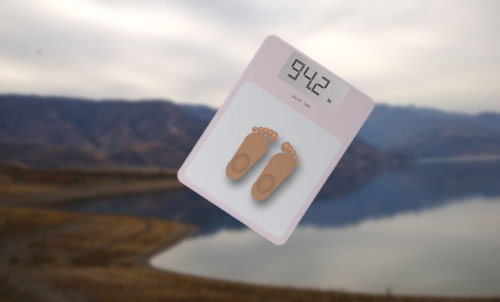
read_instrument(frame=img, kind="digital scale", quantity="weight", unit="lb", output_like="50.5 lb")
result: 94.2 lb
